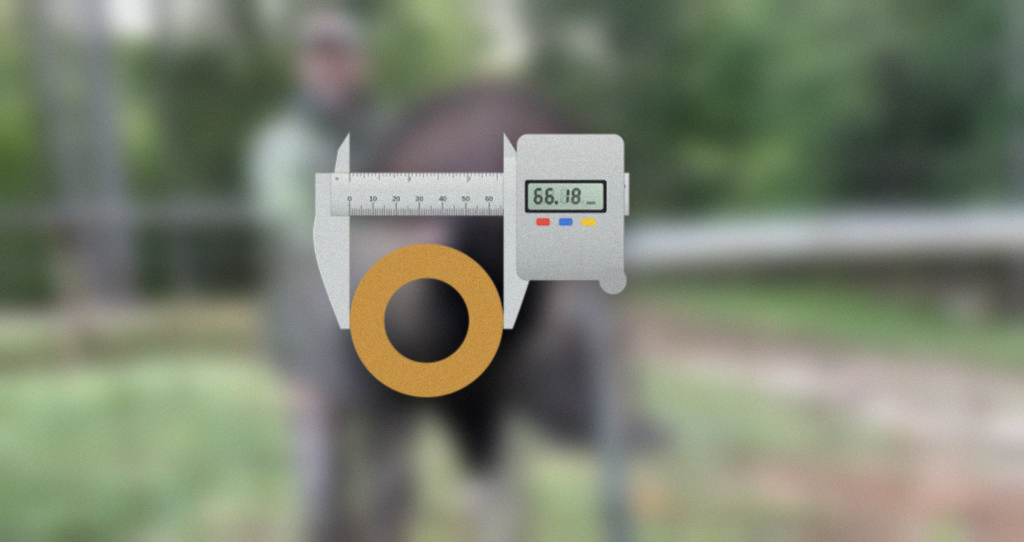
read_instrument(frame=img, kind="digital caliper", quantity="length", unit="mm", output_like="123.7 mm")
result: 66.18 mm
